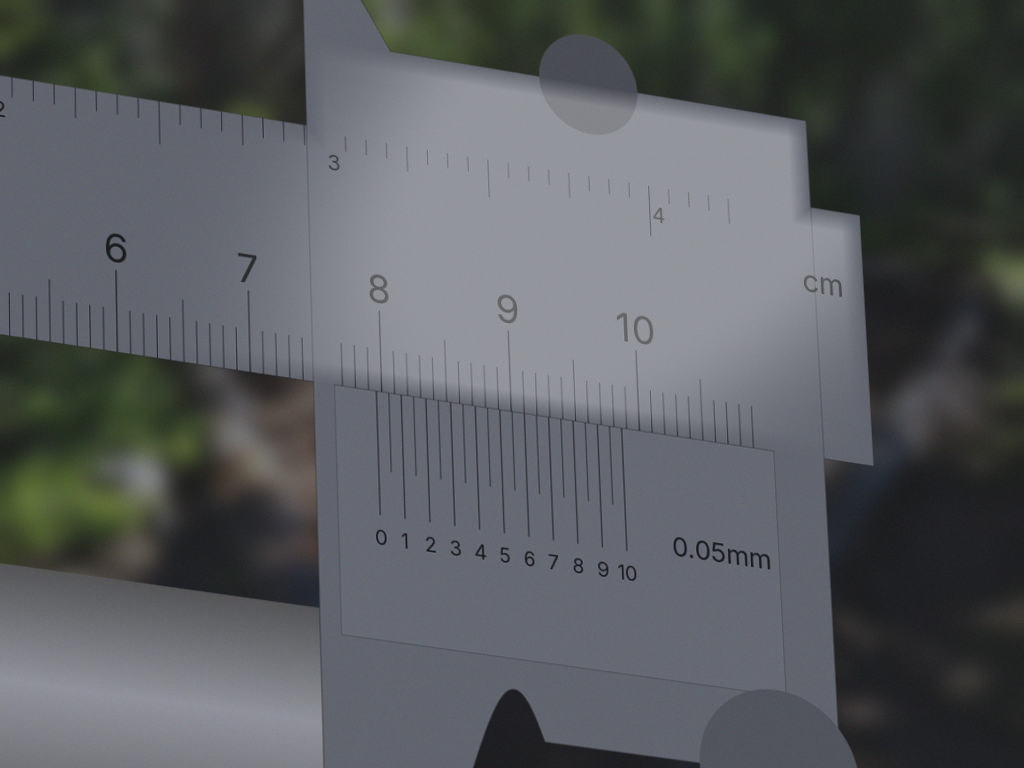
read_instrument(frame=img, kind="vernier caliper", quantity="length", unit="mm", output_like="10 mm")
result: 79.6 mm
